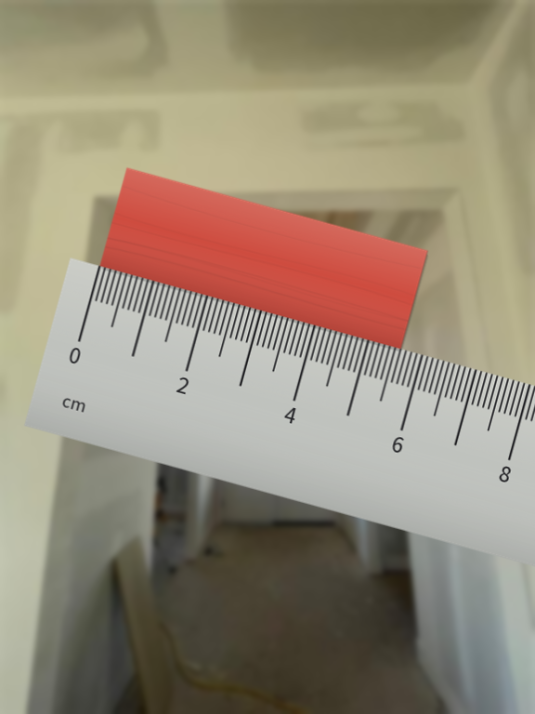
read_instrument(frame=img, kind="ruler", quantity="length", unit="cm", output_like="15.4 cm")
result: 5.6 cm
